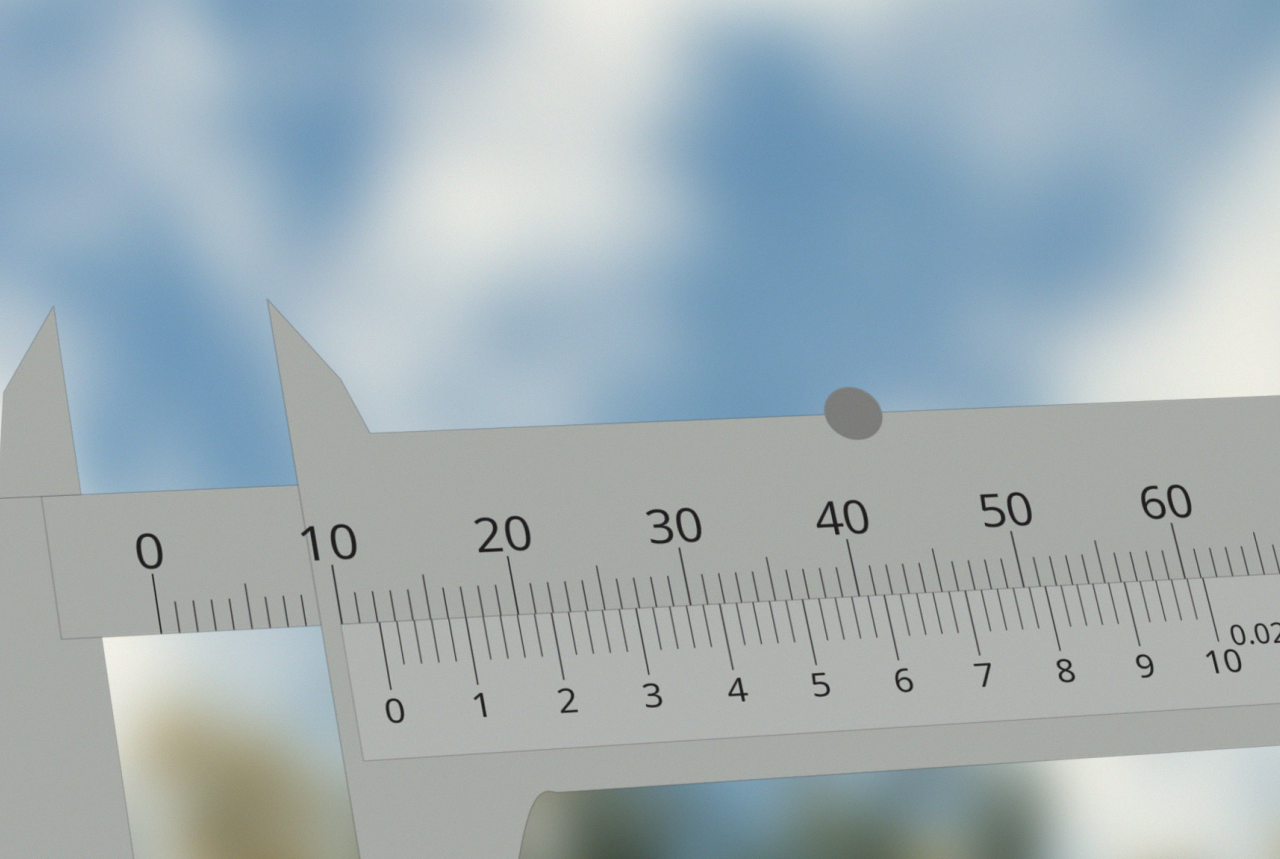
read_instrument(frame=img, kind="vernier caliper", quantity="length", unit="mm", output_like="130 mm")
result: 12.1 mm
